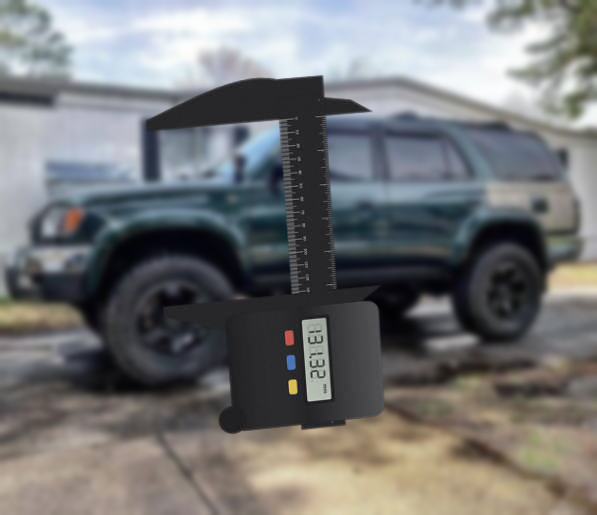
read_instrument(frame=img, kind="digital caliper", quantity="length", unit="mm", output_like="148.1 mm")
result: 131.32 mm
